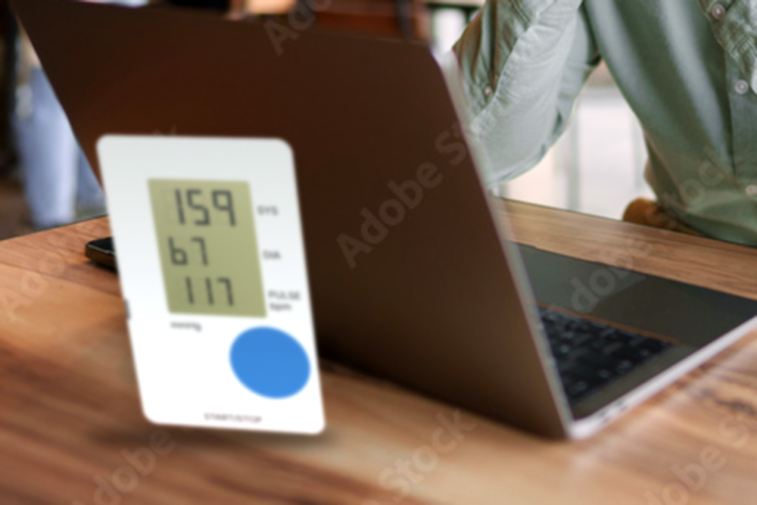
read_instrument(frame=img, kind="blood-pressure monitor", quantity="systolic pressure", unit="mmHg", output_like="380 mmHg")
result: 159 mmHg
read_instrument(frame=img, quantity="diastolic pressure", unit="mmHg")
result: 67 mmHg
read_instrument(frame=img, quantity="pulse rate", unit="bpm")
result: 117 bpm
